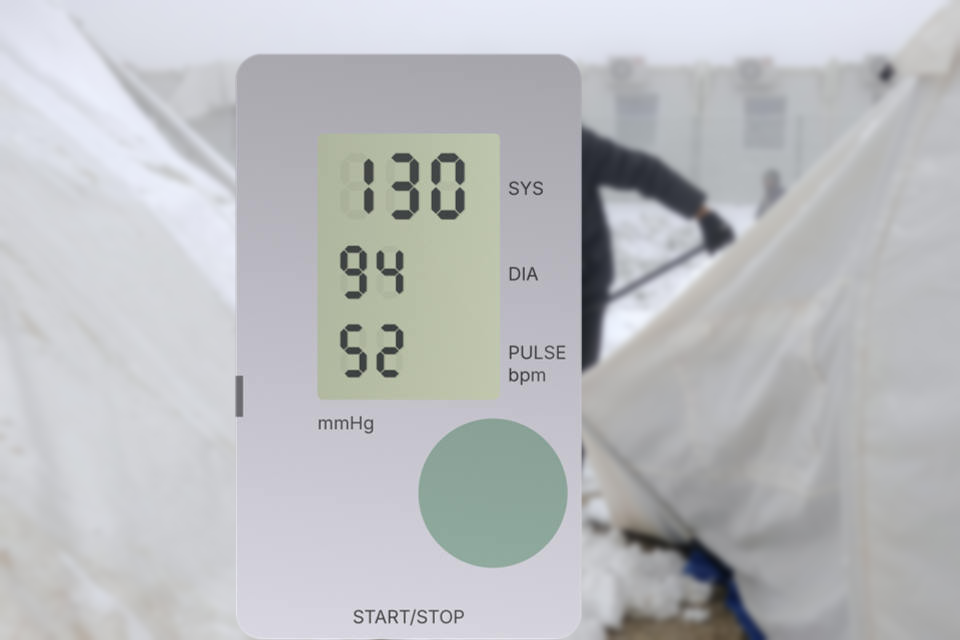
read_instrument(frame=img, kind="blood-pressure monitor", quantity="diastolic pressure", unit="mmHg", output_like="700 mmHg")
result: 94 mmHg
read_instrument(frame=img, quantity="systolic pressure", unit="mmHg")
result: 130 mmHg
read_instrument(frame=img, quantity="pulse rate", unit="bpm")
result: 52 bpm
